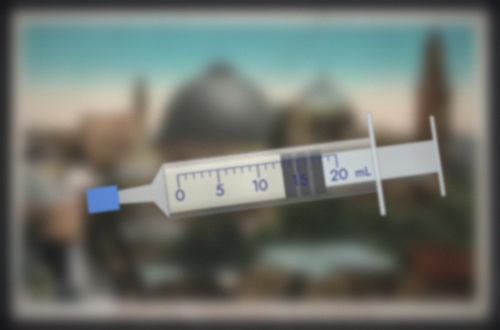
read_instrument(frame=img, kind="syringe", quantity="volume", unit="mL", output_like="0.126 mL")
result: 13 mL
